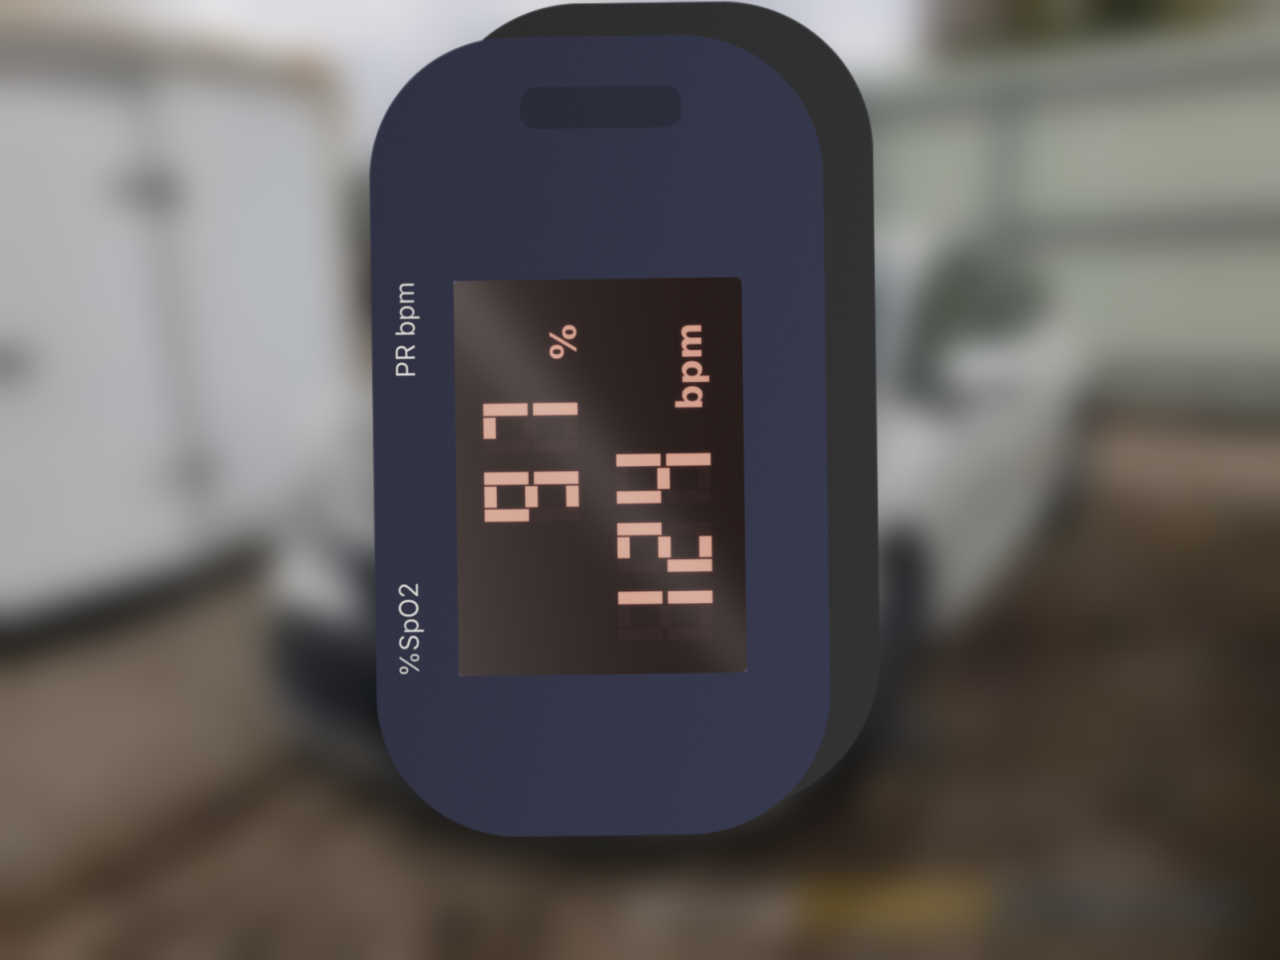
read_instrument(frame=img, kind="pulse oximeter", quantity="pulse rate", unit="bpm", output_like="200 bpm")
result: 124 bpm
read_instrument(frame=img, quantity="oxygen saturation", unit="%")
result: 97 %
